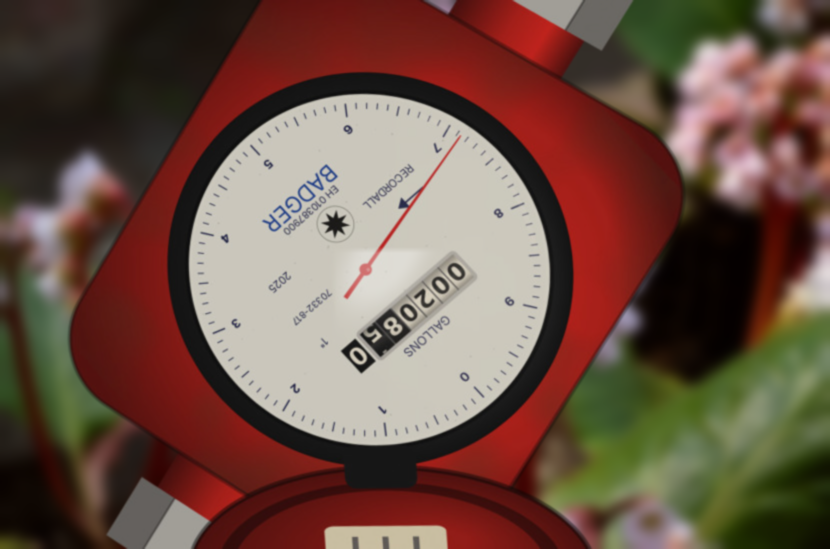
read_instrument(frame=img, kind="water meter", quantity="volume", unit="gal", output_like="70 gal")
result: 20847.1 gal
